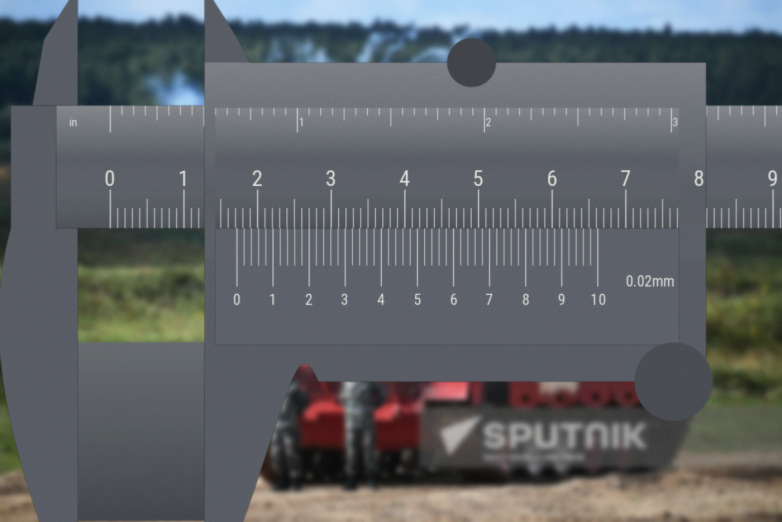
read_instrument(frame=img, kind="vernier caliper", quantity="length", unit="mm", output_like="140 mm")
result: 17.2 mm
